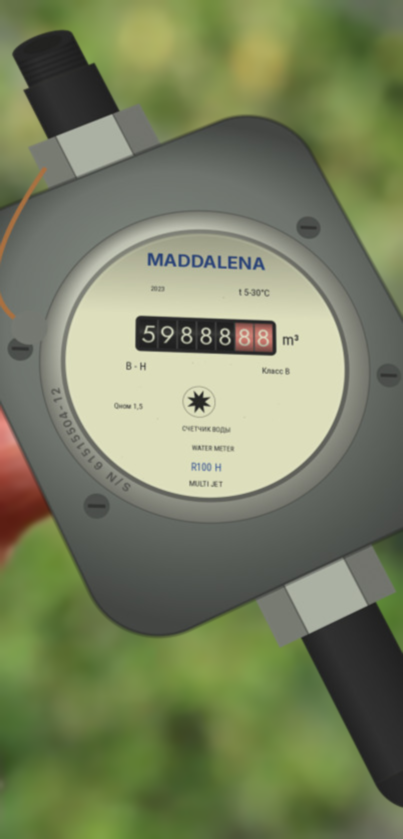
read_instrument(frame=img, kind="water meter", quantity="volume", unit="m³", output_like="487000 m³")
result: 59888.88 m³
